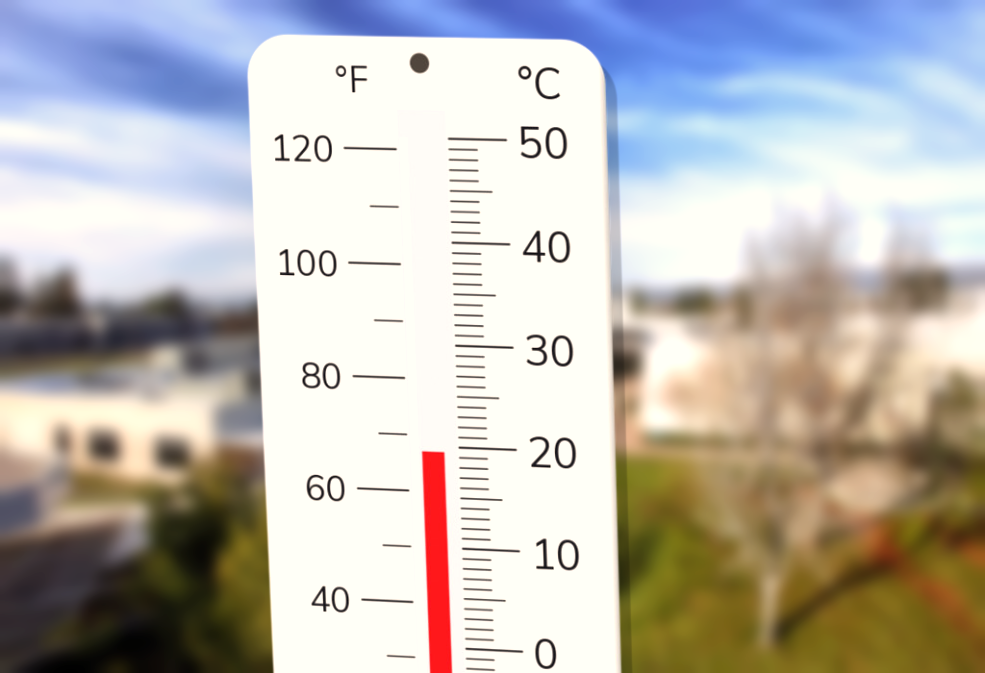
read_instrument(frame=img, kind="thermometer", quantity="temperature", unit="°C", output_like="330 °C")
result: 19.5 °C
